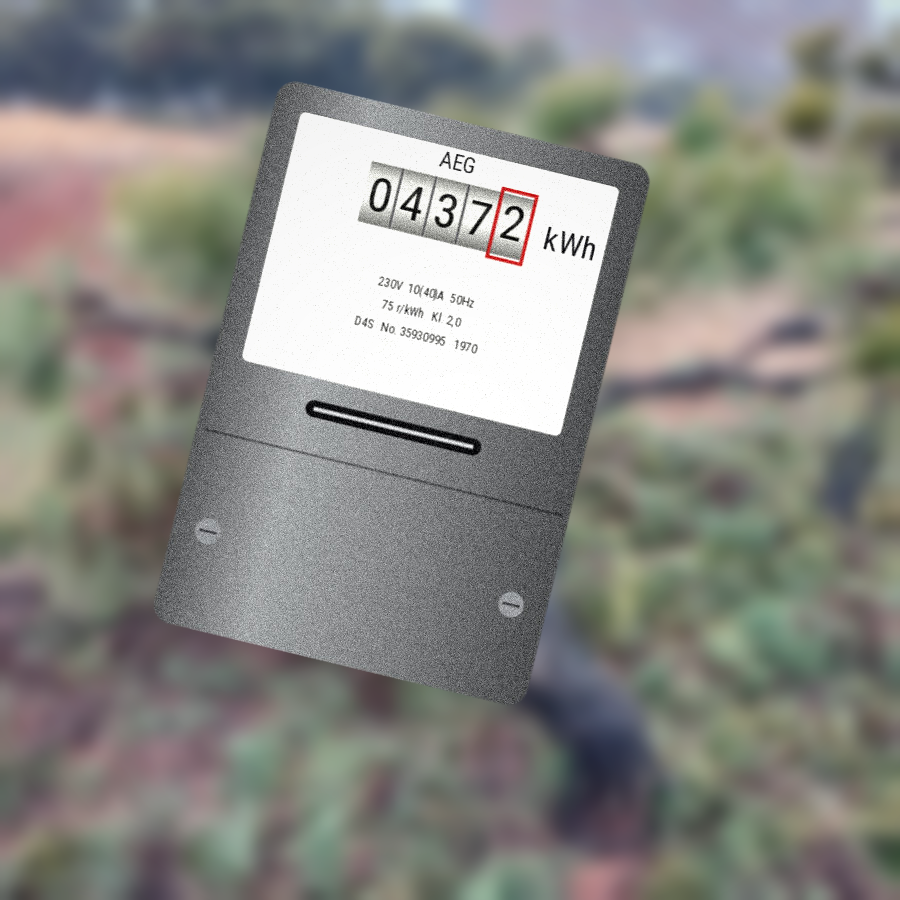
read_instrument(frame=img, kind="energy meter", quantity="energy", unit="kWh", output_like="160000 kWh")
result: 437.2 kWh
